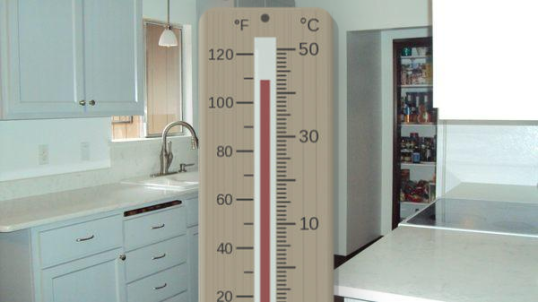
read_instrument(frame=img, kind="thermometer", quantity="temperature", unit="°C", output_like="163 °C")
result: 43 °C
